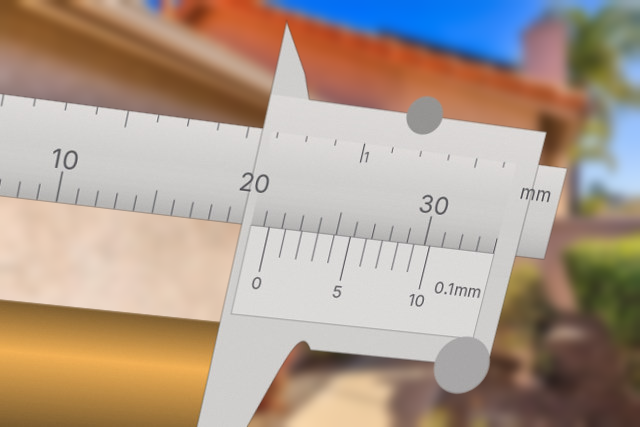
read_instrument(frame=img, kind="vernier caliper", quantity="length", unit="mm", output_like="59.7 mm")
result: 21.3 mm
